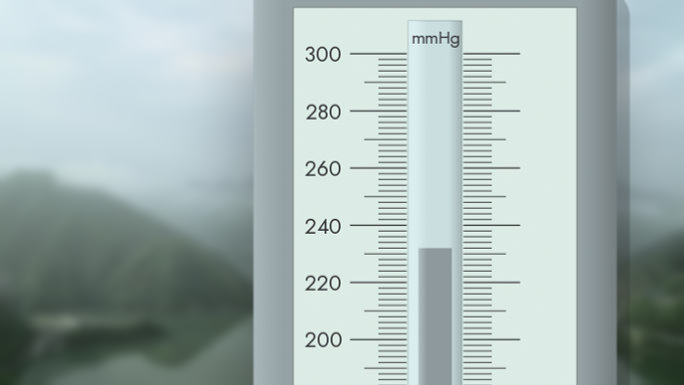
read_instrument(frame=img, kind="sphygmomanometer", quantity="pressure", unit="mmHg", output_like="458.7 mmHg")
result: 232 mmHg
